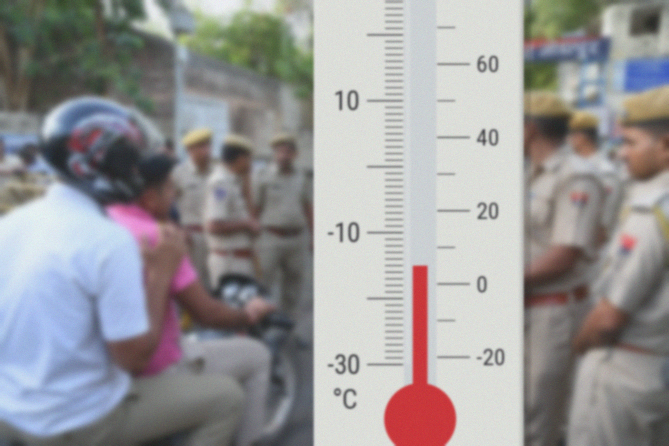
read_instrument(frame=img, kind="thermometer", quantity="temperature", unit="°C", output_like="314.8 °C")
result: -15 °C
